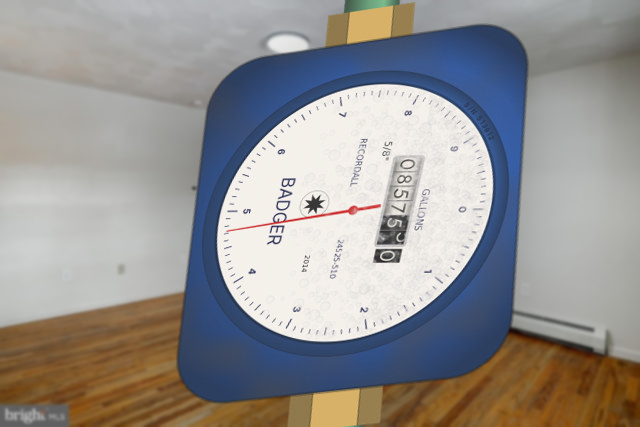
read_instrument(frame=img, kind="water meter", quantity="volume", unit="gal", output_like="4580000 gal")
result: 857554.7 gal
